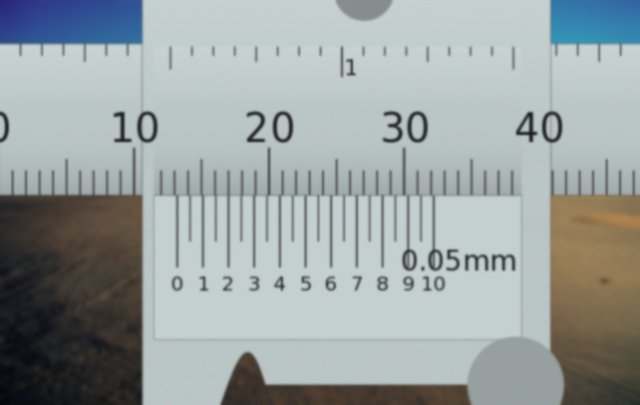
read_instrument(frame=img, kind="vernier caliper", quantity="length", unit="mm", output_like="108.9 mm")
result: 13.2 mm
